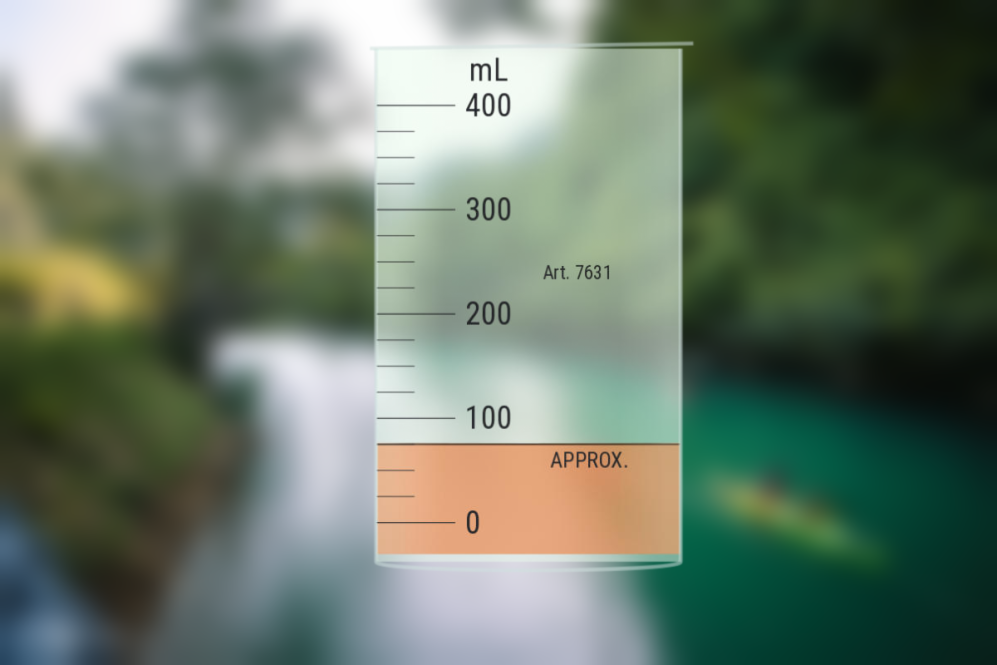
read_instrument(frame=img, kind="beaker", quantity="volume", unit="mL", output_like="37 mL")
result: 75 mL
